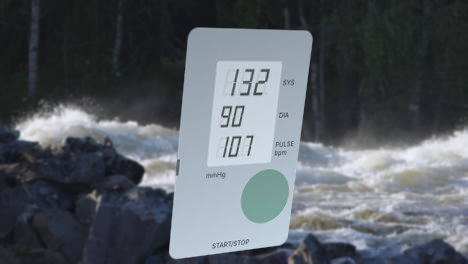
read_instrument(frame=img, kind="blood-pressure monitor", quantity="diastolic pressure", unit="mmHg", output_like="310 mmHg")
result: 90 mmHg
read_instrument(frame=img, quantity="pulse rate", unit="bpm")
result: 107 bpm
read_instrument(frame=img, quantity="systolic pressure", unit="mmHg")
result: 132 mmHg
